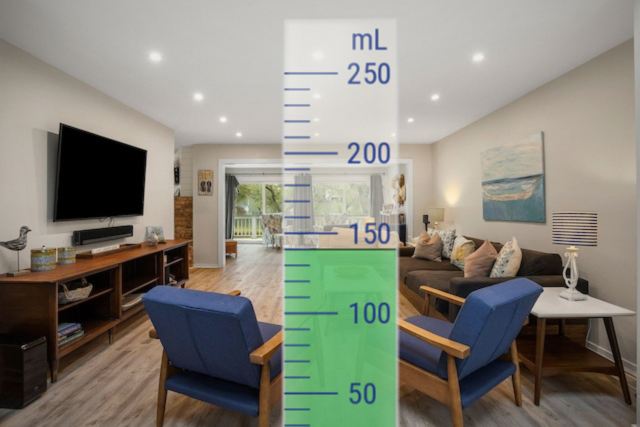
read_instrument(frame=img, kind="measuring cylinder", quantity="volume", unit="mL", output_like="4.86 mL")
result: 140 mL
